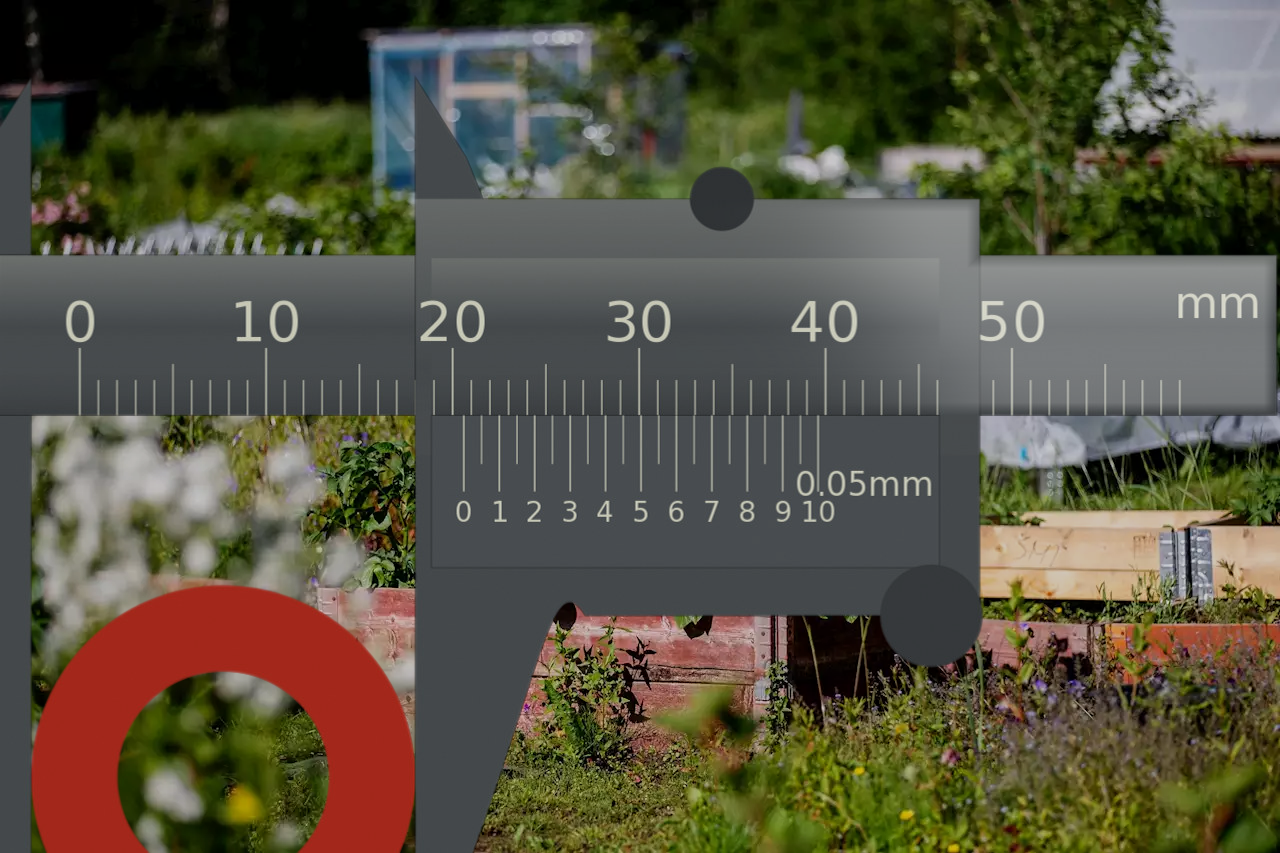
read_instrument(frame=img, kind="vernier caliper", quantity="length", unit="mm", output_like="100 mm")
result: 20.6 mm
